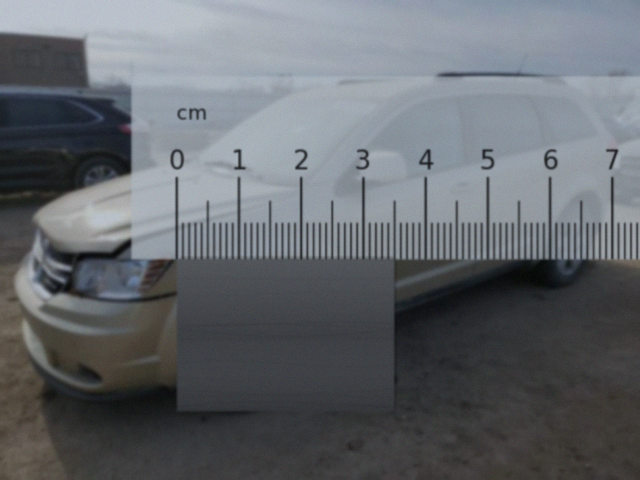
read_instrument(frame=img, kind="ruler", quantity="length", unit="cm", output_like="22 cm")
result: 3.5 cm
